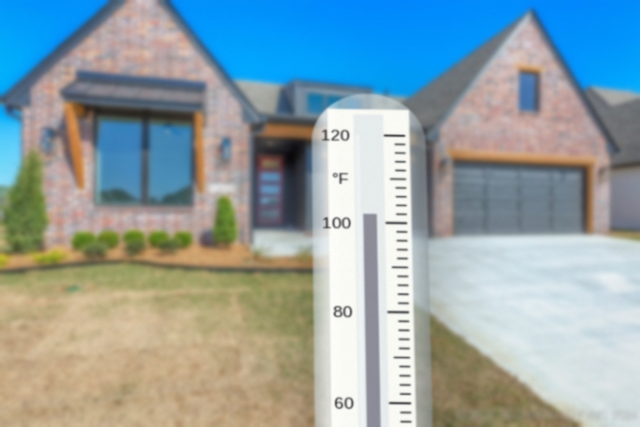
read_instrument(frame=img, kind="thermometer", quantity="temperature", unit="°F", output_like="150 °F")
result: 102 °F
